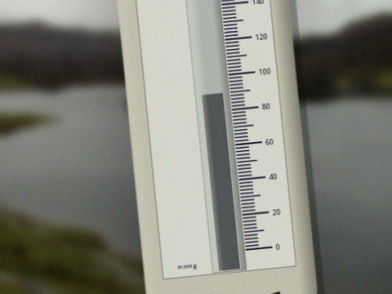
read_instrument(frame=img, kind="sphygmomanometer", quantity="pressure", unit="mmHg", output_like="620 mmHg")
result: 90 mmHg
